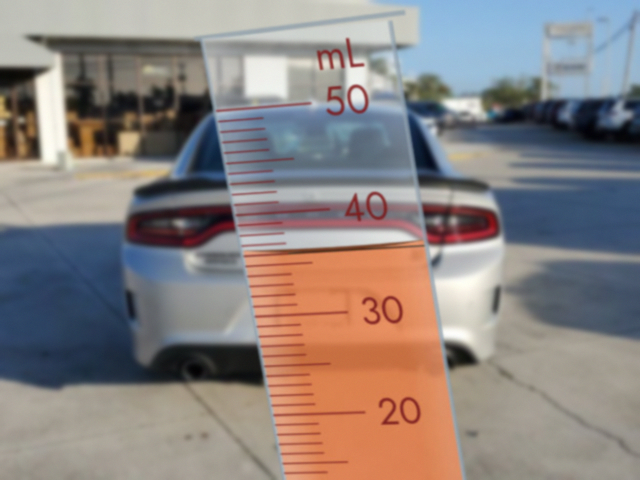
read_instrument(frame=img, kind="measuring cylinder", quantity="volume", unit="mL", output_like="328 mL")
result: 36 mL
